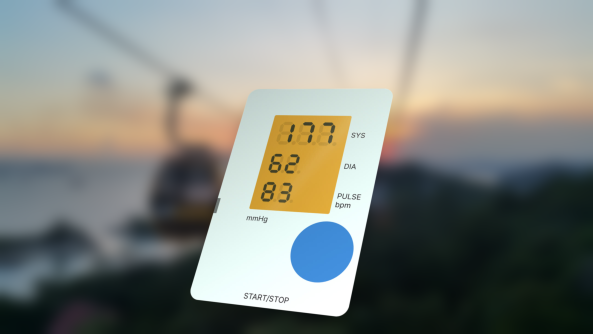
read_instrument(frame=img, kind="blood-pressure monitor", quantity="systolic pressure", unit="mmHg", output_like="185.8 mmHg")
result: 177 mmHg
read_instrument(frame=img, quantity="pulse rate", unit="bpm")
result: 83 bpm
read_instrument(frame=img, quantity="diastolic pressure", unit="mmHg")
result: 62 mmHg
